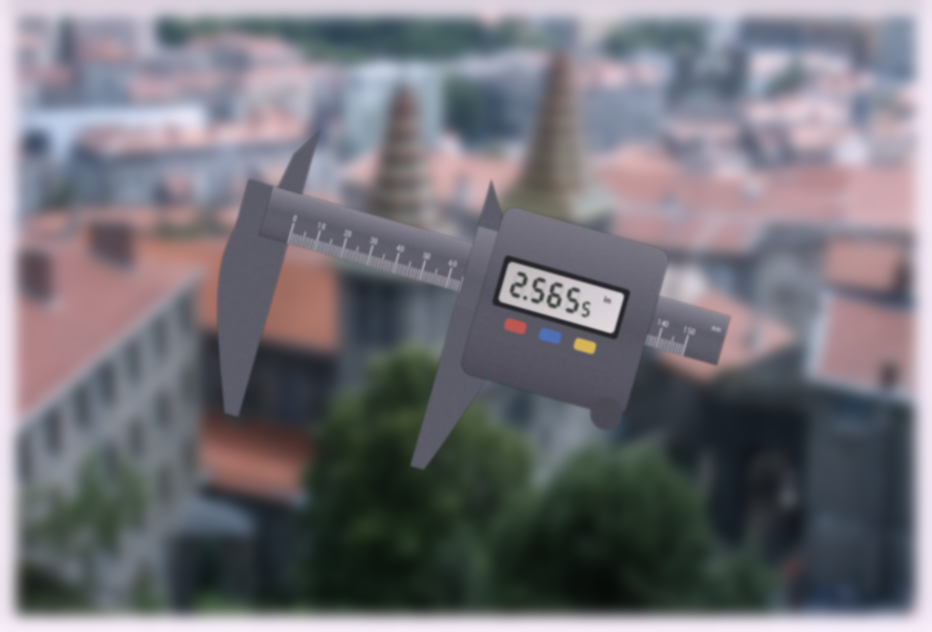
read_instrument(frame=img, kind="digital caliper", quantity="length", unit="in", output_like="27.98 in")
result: 2.5655 in
